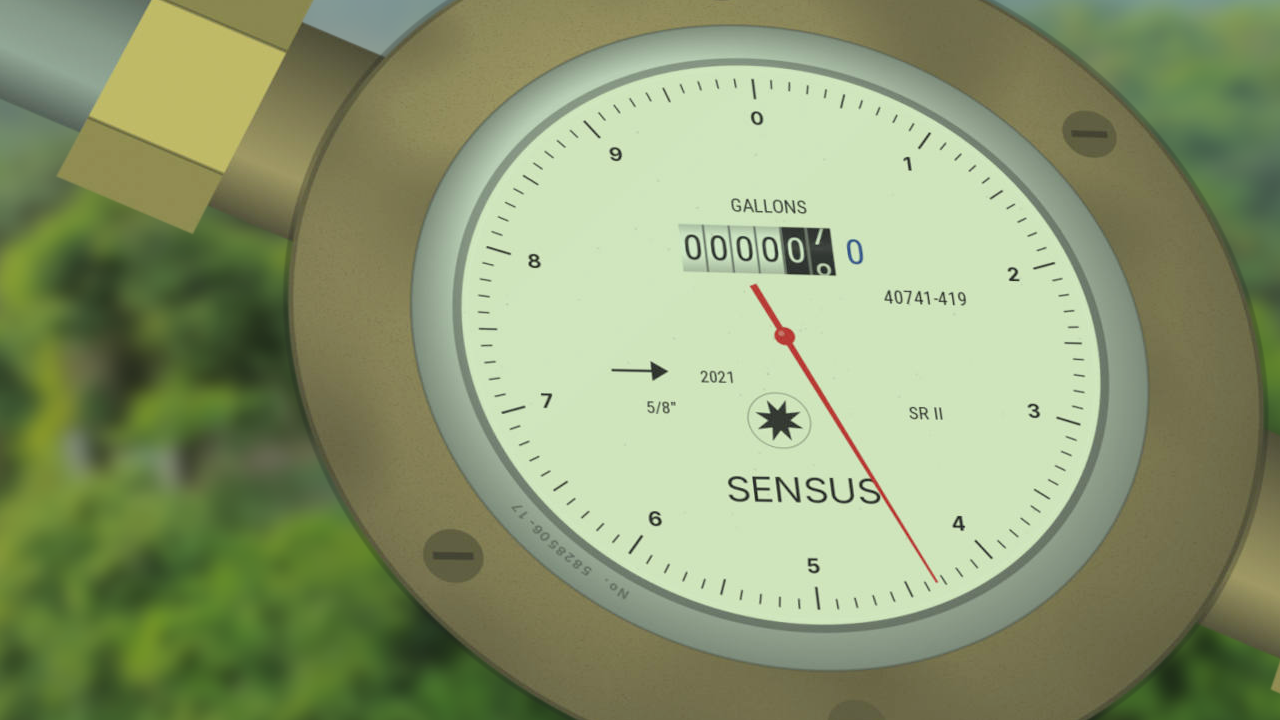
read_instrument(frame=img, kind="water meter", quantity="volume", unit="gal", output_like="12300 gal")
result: 74.3 gal
